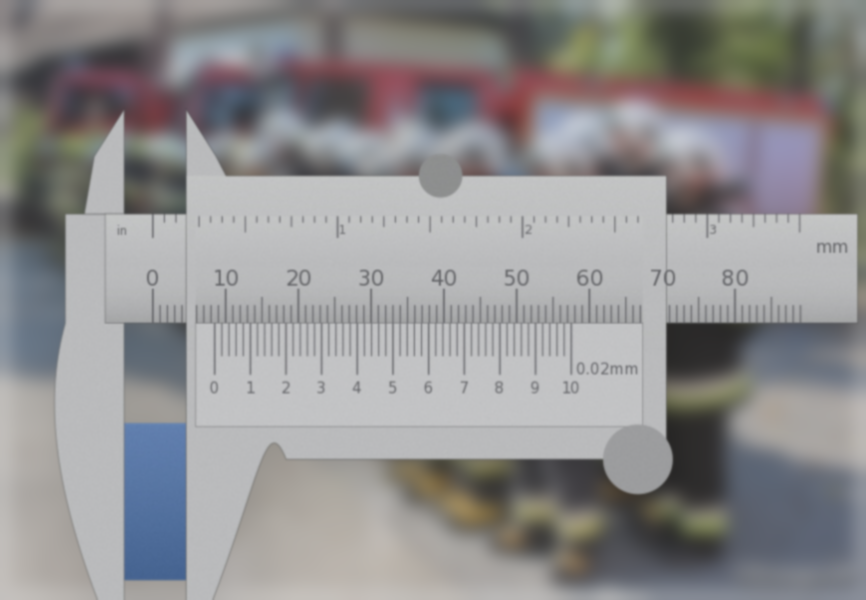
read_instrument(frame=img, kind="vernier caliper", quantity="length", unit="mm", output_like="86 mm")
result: 8.5 mm
